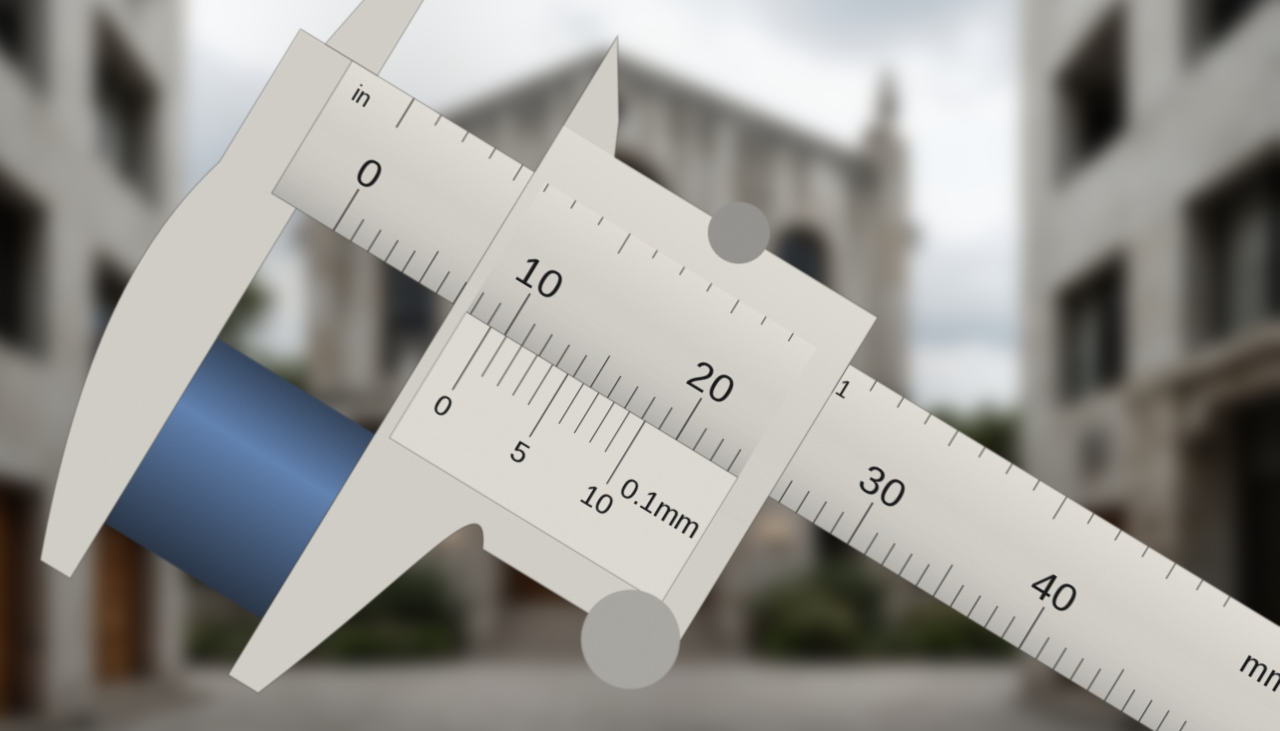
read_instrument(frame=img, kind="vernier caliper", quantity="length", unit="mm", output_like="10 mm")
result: 9.2 mm
